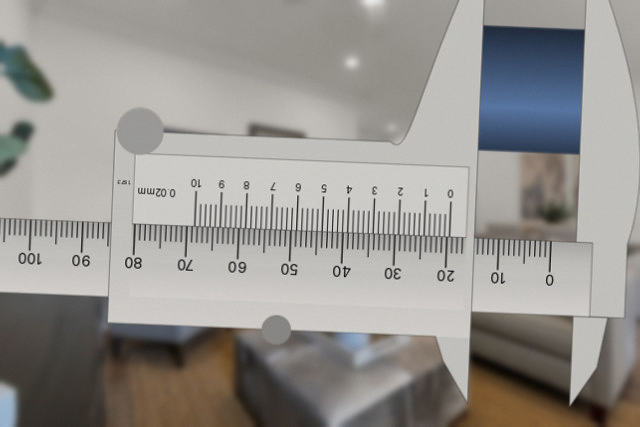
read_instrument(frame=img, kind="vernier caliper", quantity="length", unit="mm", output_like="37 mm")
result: 19.5 mm
